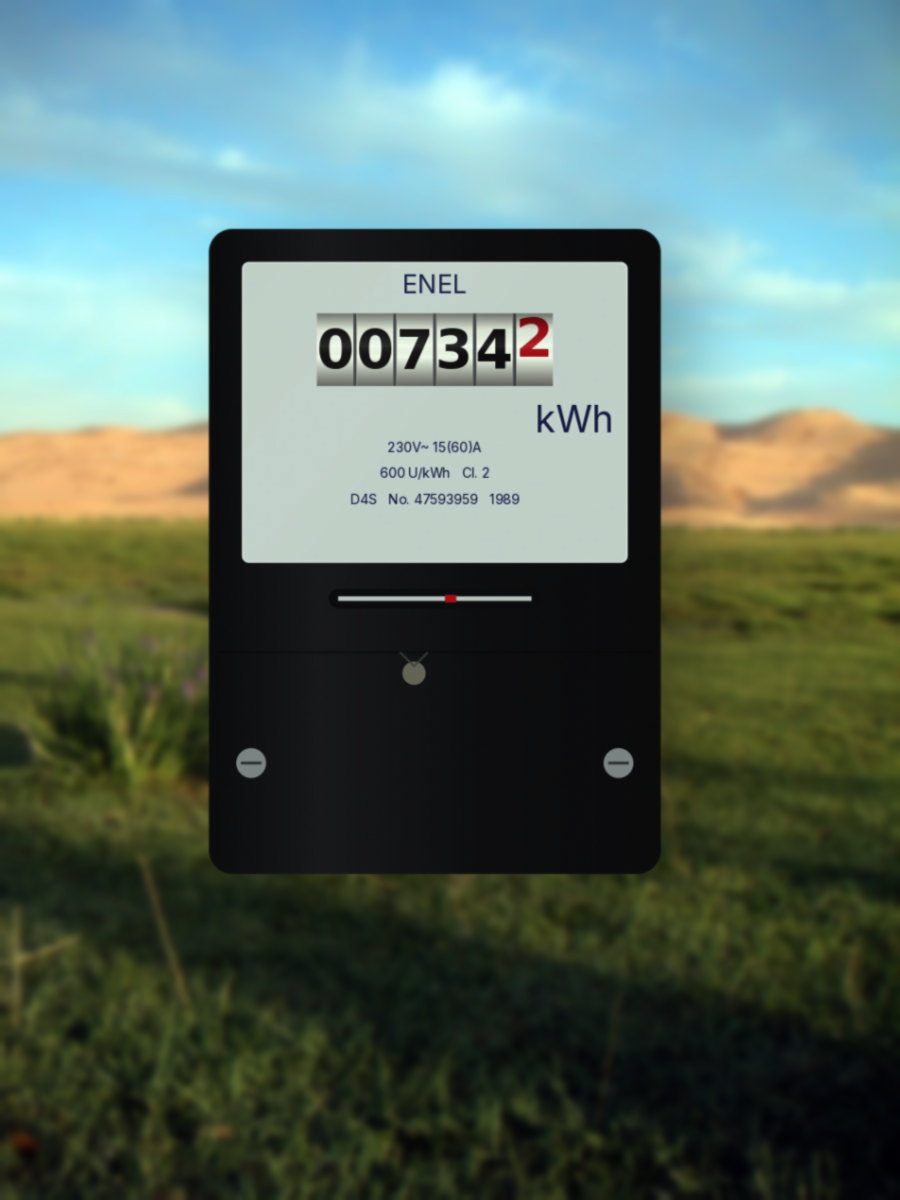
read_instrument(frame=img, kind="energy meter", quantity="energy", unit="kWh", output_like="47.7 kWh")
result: 734.2 kWh
